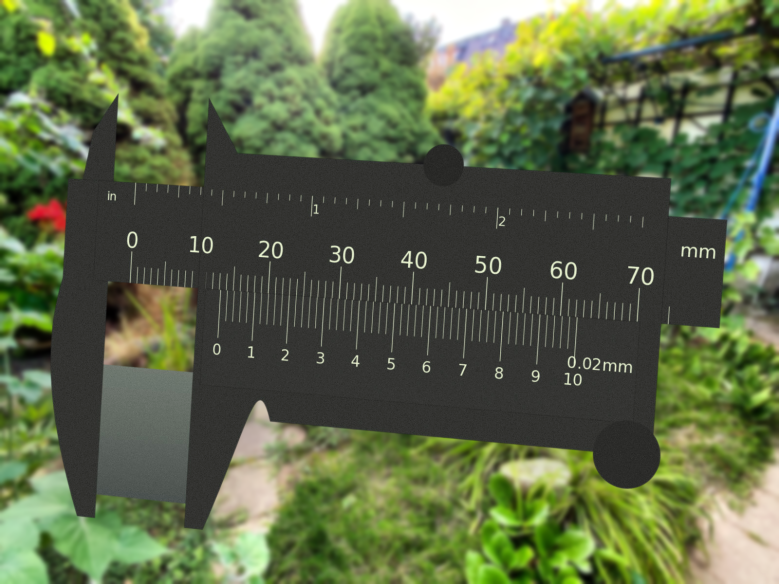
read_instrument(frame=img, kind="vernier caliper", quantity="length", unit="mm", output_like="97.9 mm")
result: 13.2 mm
